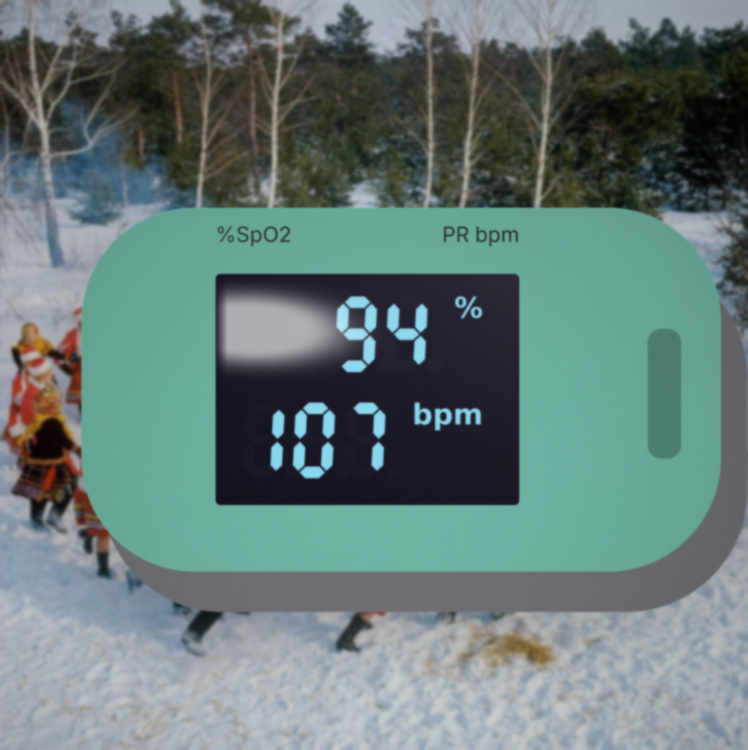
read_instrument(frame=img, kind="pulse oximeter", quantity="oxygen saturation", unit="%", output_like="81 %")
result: 94 %
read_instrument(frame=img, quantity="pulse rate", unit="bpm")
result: 107 bpm
